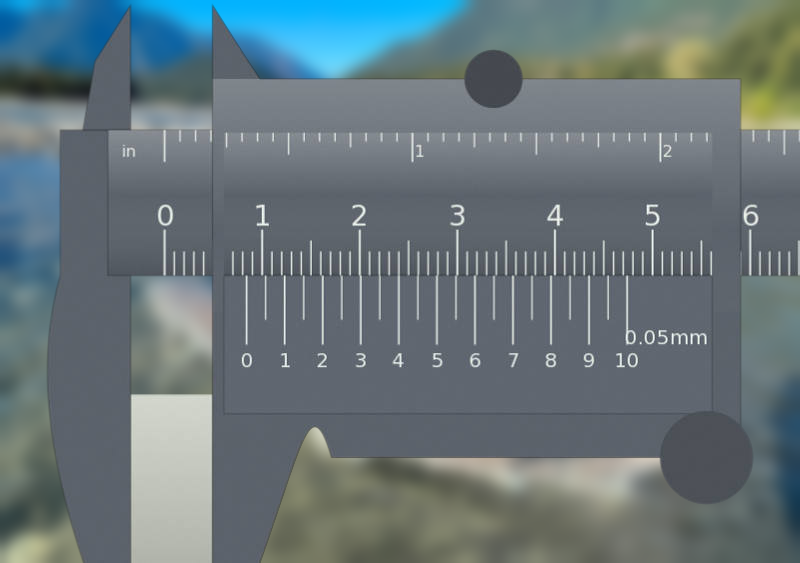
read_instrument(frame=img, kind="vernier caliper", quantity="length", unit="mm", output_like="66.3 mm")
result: 8.4 mm
